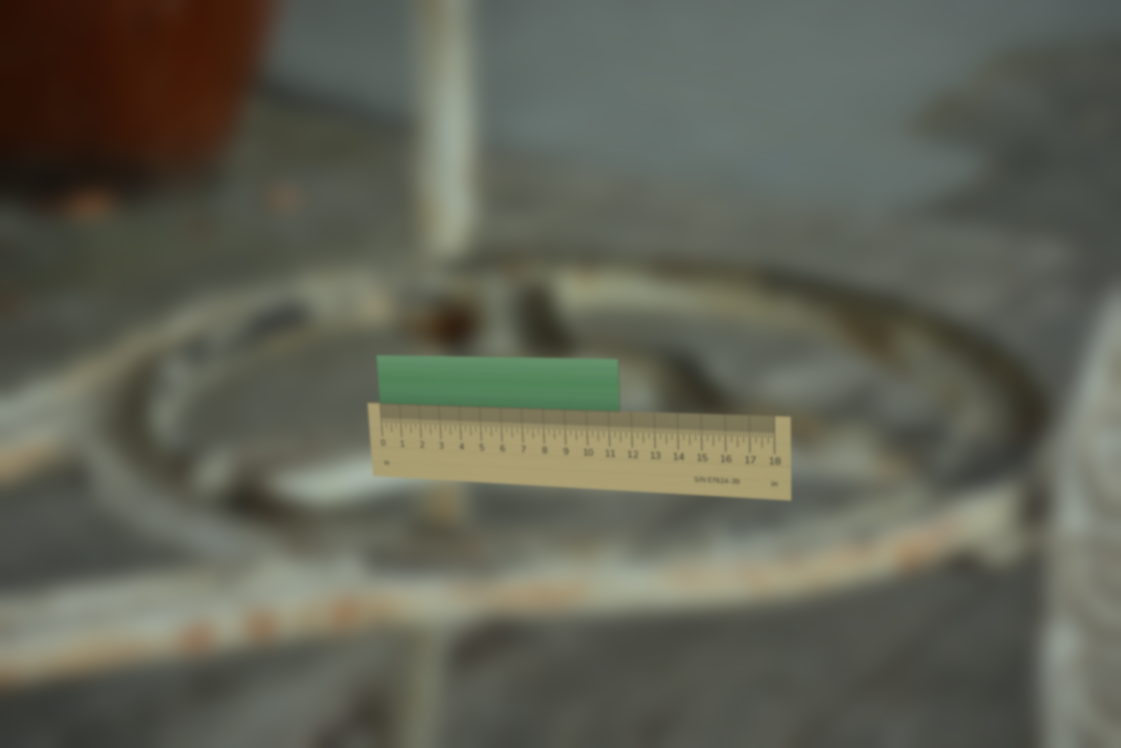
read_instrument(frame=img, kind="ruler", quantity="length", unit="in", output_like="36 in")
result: 11.5 in
